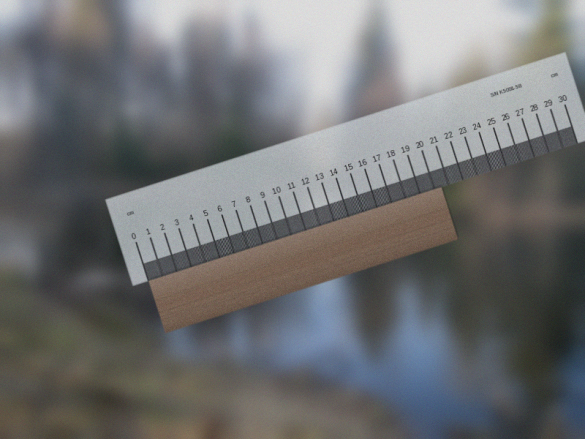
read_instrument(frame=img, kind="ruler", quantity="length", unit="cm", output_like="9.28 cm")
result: 20.5 cm
